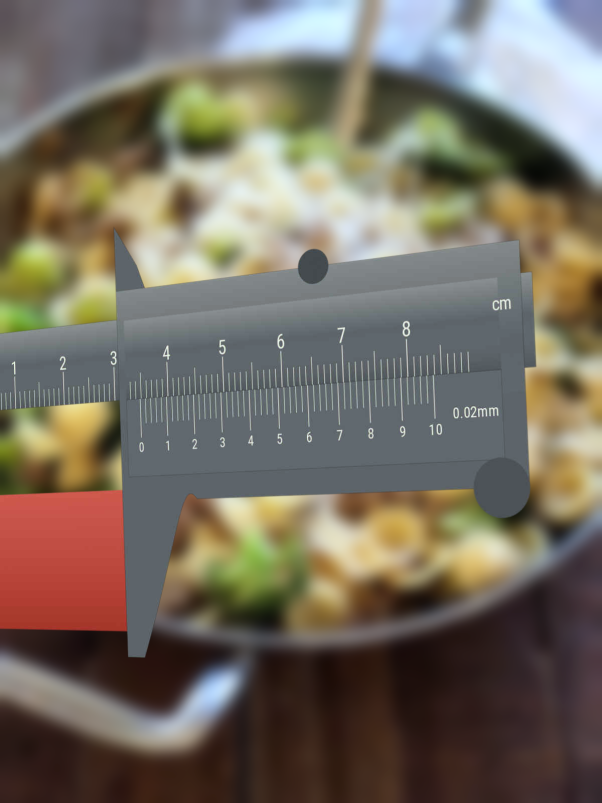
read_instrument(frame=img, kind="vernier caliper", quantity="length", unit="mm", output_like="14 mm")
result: 34.8 mm
